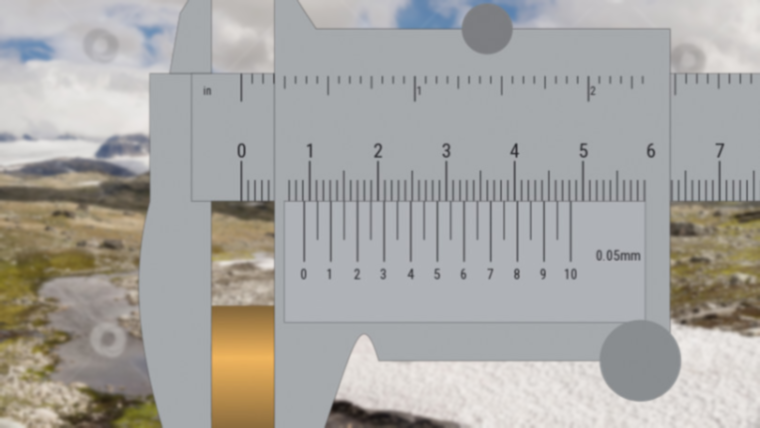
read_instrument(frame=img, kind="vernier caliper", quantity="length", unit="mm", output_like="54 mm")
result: 9.2 mm
